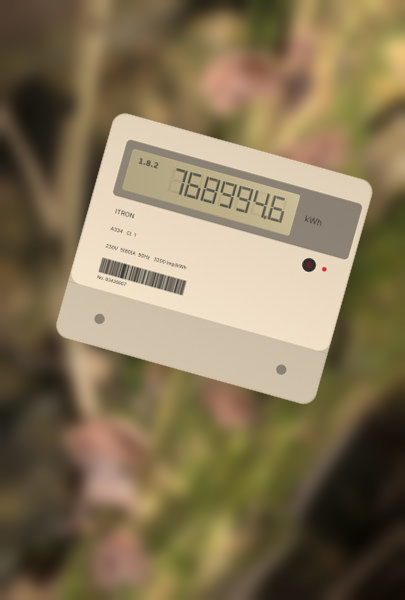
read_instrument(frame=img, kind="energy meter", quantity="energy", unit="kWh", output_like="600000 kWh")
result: 768994.6 kWh
